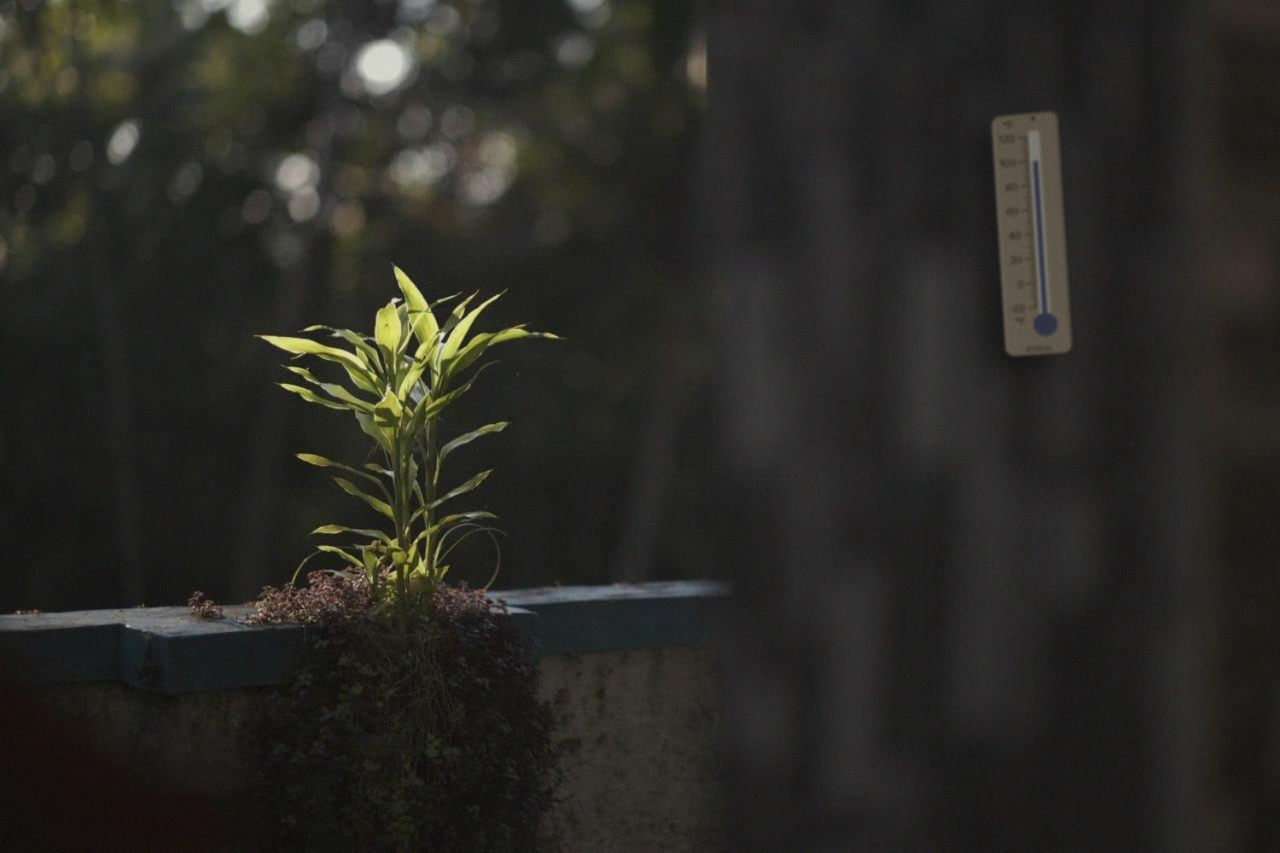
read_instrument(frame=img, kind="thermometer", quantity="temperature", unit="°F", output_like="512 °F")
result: 100 °F
